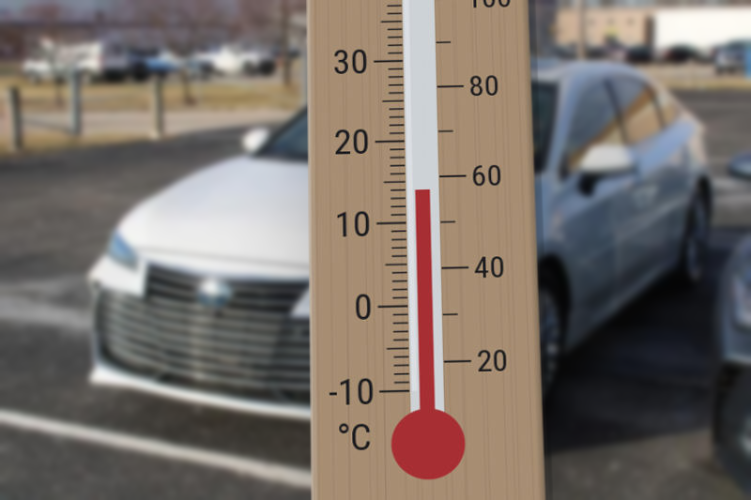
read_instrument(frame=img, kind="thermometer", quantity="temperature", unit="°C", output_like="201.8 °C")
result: 14 °C
